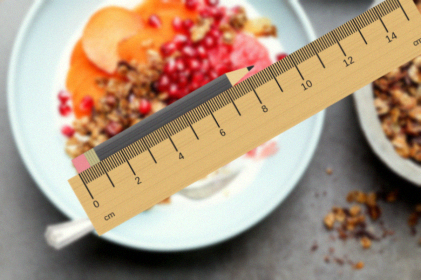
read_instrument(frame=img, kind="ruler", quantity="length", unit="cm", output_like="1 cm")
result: 8.5 cm
